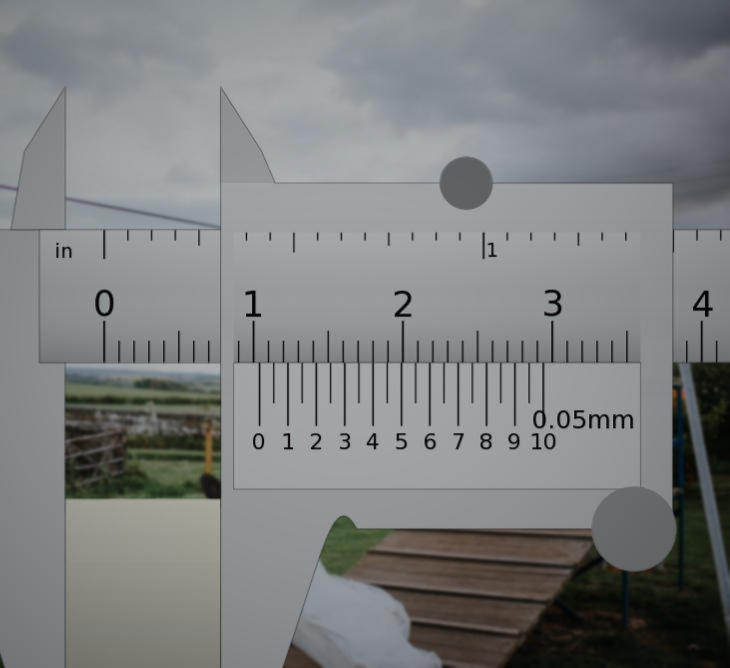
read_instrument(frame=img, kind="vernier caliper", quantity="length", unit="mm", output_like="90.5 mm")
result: 10.4 mm
